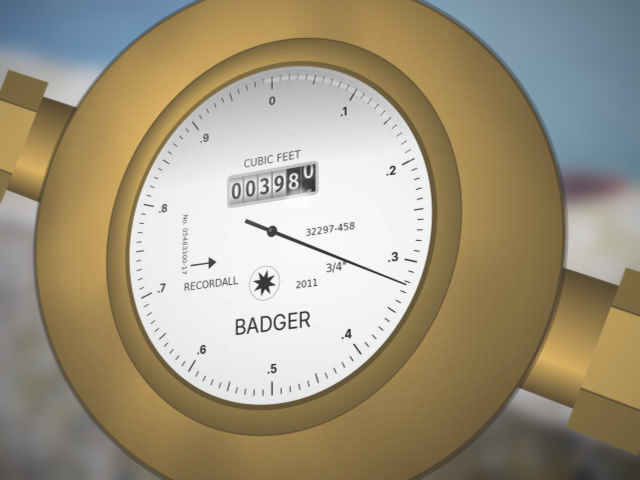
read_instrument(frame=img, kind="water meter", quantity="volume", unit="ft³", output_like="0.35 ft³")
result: 3980.32 ft³
